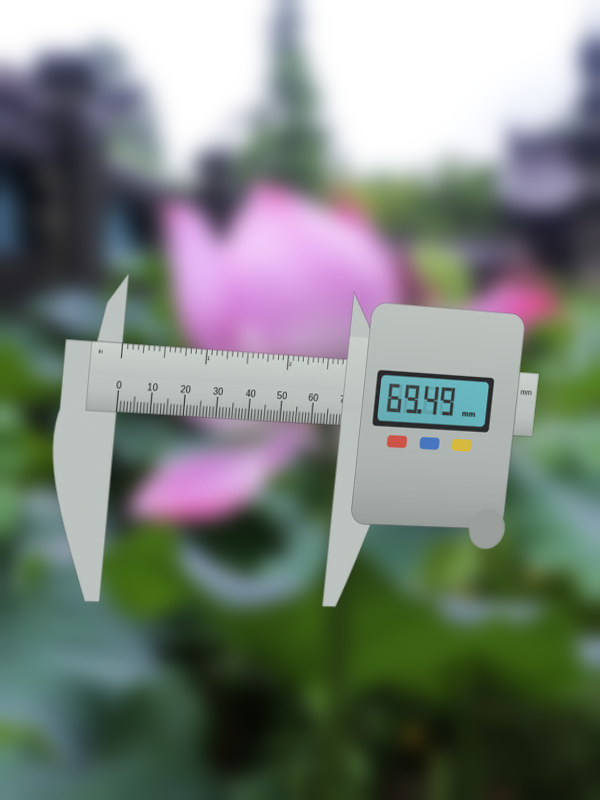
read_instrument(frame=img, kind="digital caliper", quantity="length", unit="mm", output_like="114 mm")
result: 69.49 mm
